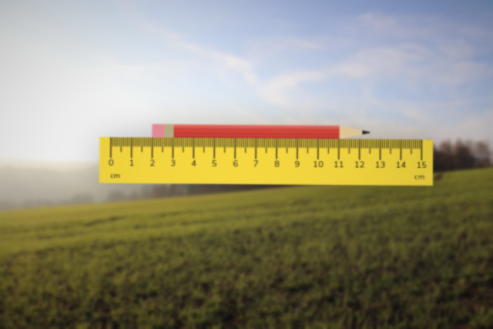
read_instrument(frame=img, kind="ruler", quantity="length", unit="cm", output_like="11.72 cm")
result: 10.5 cm
